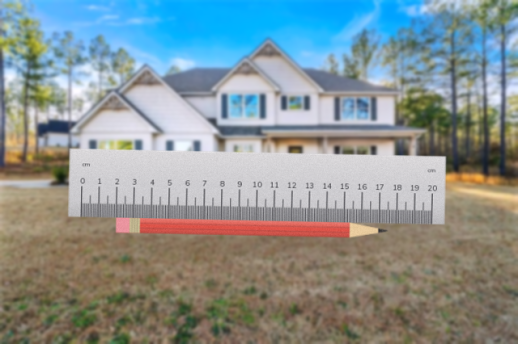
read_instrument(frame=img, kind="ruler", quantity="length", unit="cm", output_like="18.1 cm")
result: 15.5 cm
